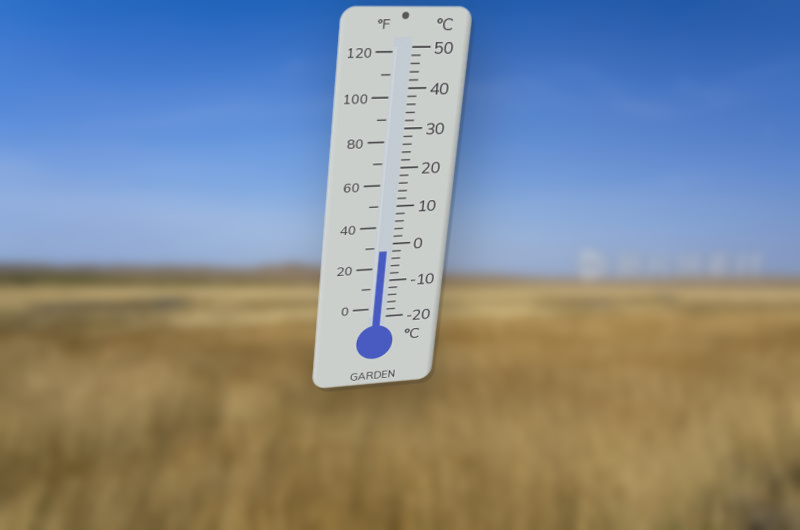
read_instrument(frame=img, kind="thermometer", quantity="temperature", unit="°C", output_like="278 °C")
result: -2 °C
